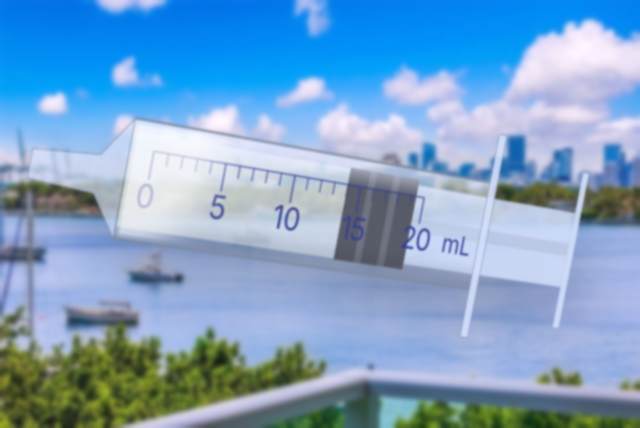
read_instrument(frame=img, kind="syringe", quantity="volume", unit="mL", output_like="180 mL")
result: 14 mL
